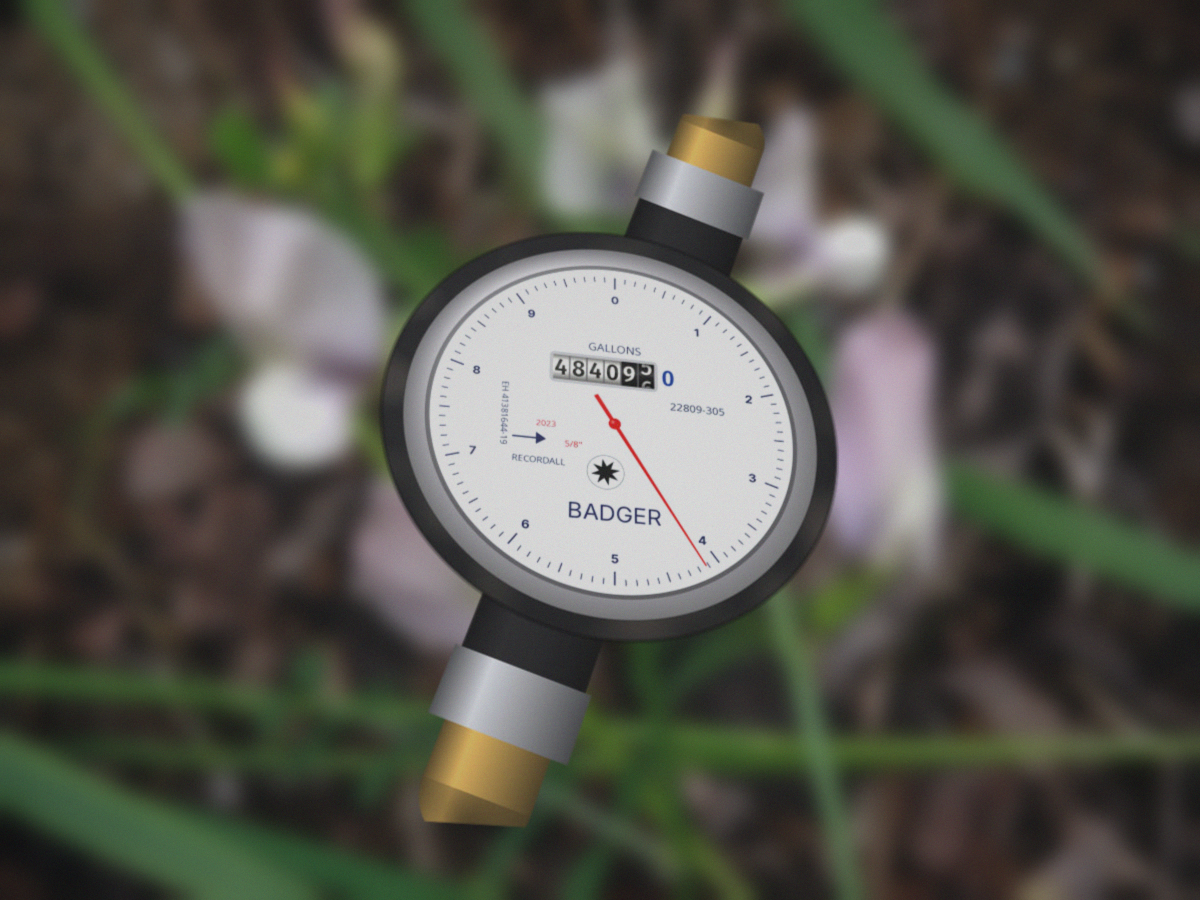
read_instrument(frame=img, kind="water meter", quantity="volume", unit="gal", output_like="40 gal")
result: 4840954.1 gal
